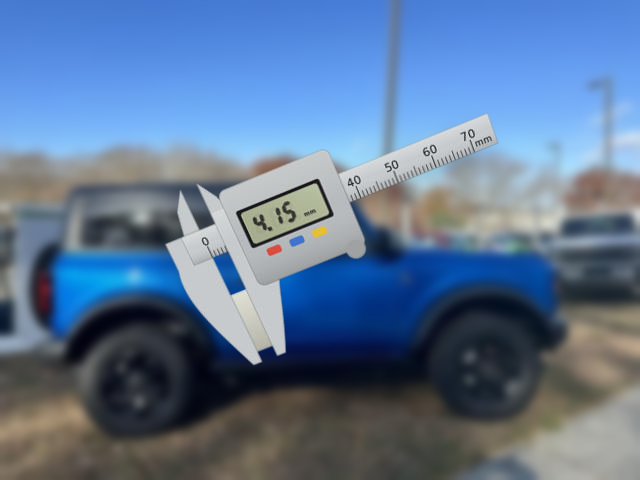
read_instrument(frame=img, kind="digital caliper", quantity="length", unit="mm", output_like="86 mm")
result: 4.15 mm
